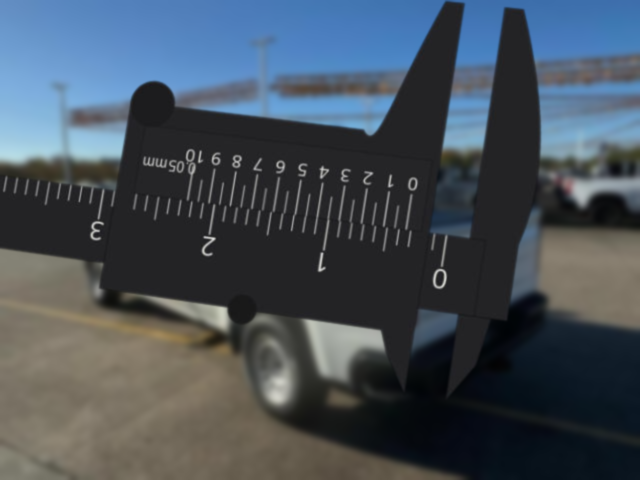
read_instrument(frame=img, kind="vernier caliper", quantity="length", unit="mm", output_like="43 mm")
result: 3.4 mm
